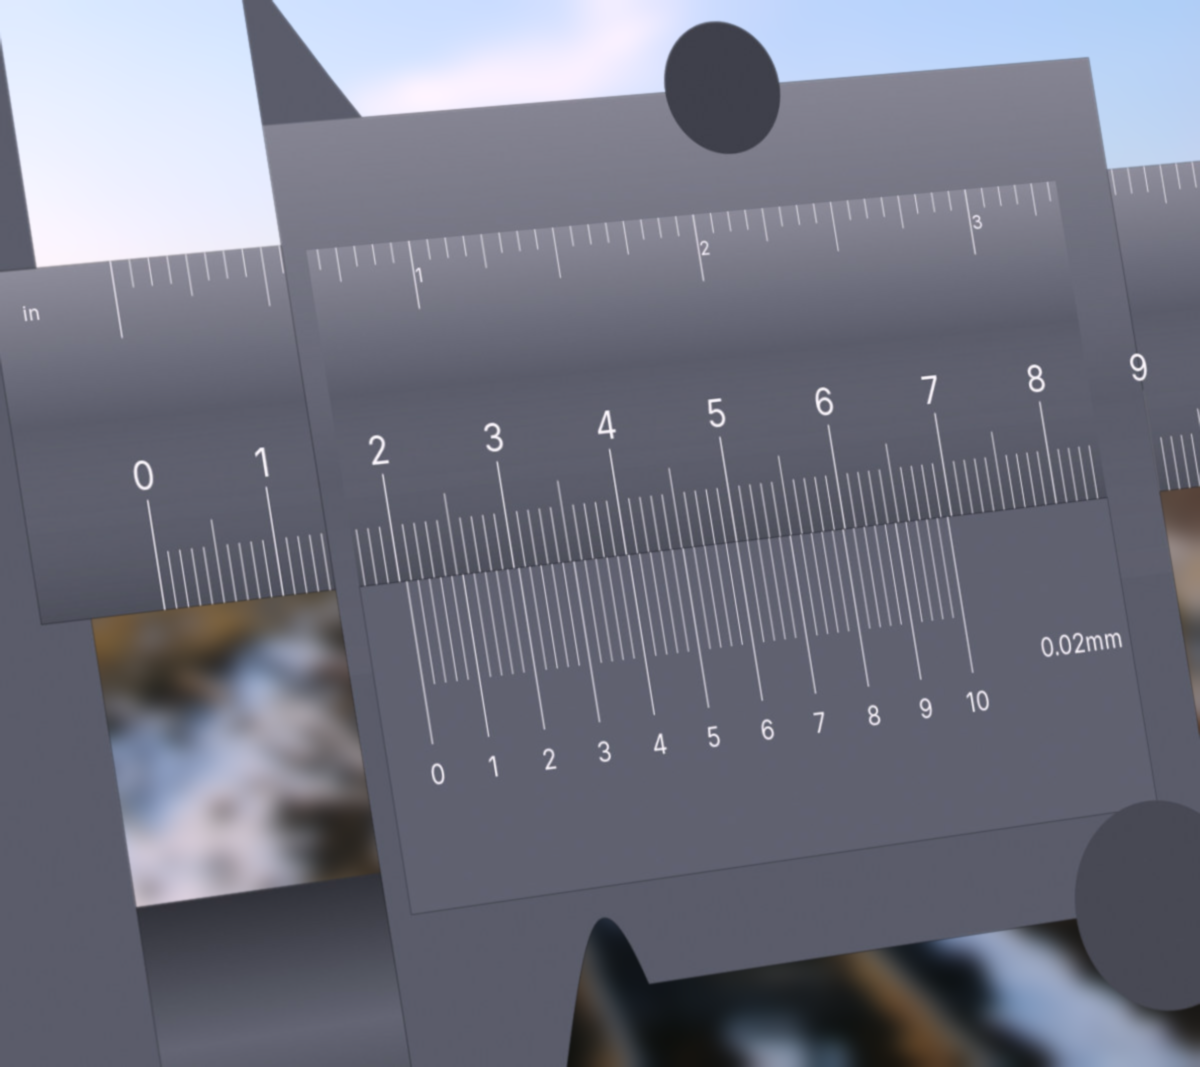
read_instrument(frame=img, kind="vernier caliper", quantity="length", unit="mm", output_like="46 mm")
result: 20.6 mm
